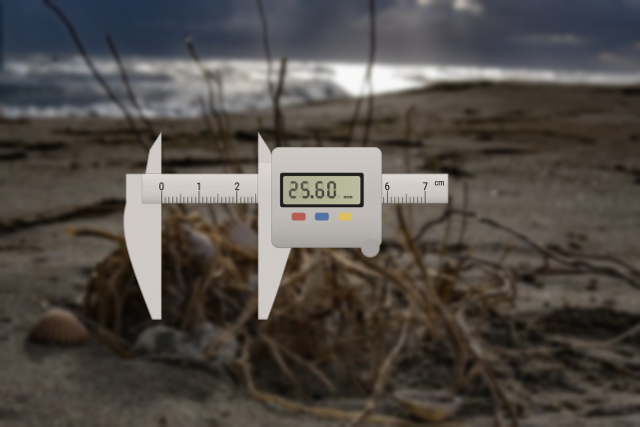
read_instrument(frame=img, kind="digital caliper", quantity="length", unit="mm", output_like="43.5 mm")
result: 25.60 mm
